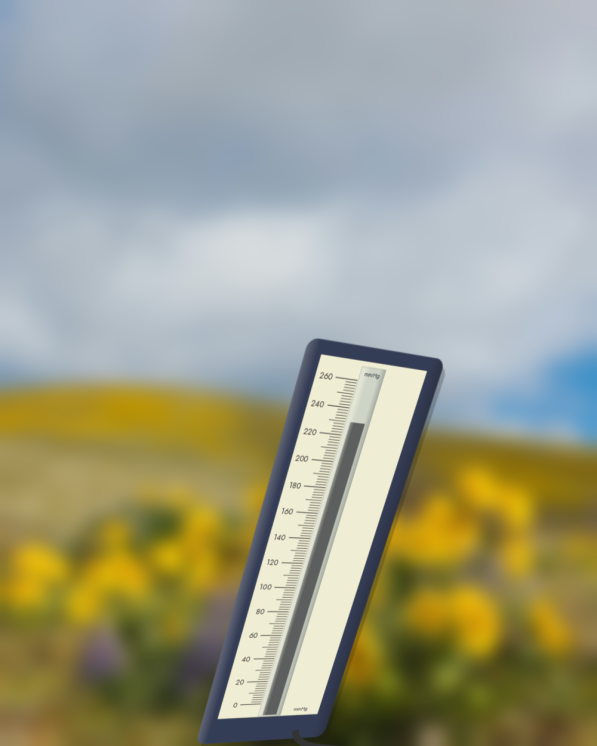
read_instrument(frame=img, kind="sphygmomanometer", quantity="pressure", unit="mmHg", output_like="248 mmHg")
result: 230 mmHg
